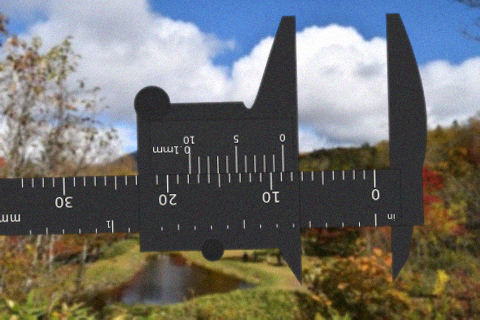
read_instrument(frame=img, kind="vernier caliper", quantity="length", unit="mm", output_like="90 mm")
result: 8.8 mm
